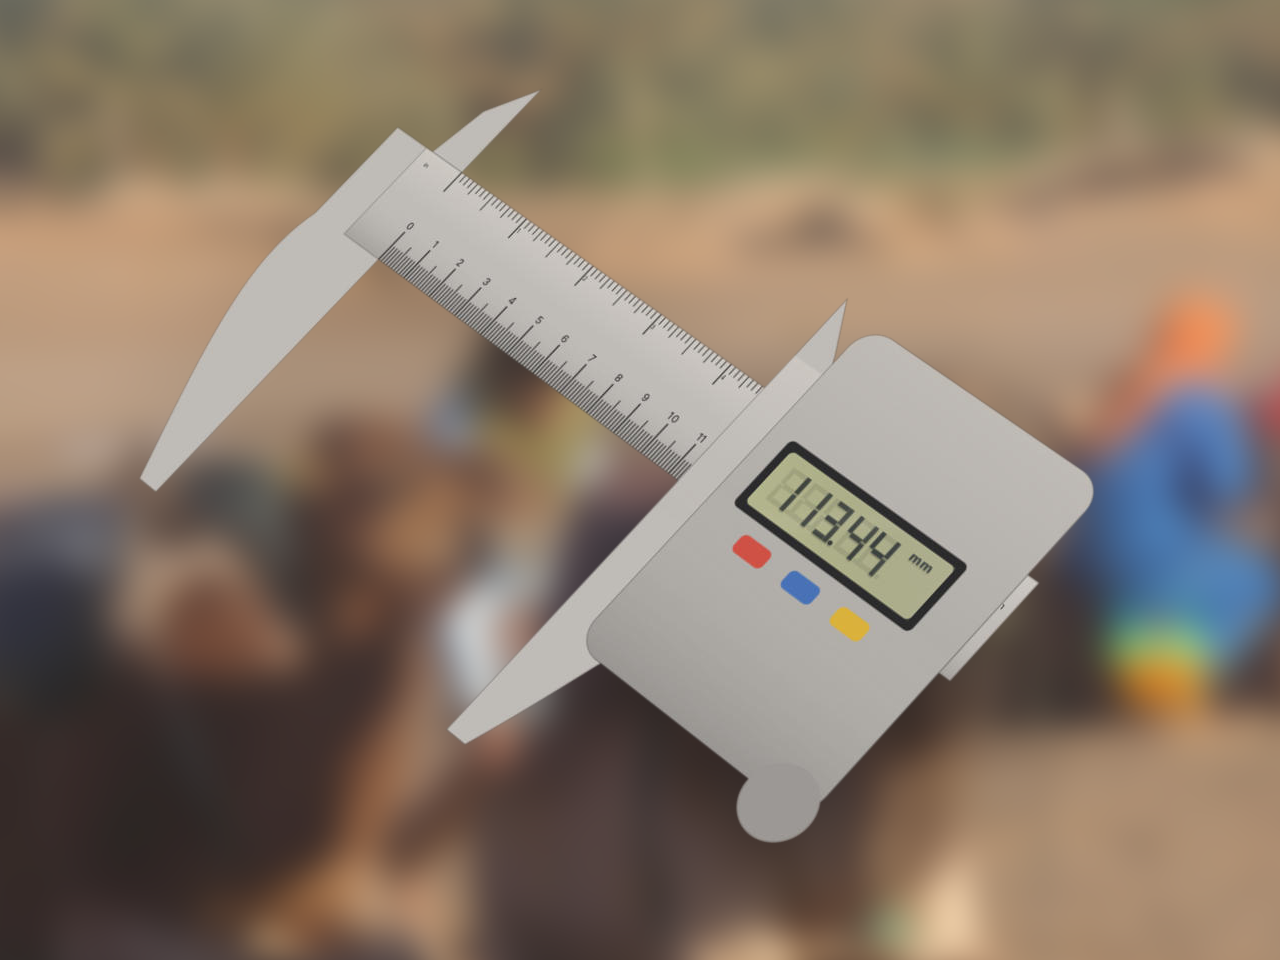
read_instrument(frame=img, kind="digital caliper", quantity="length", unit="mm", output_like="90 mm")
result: 113.44 mm
